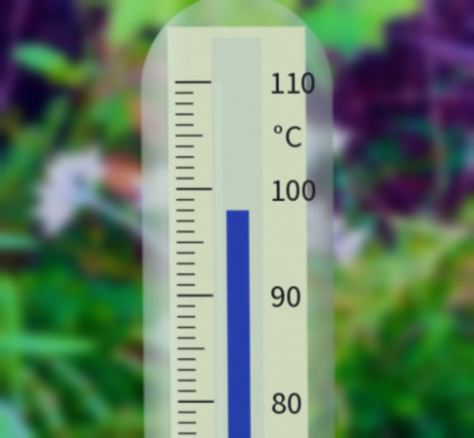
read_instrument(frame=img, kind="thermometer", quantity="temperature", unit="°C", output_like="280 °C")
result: 98 °C
